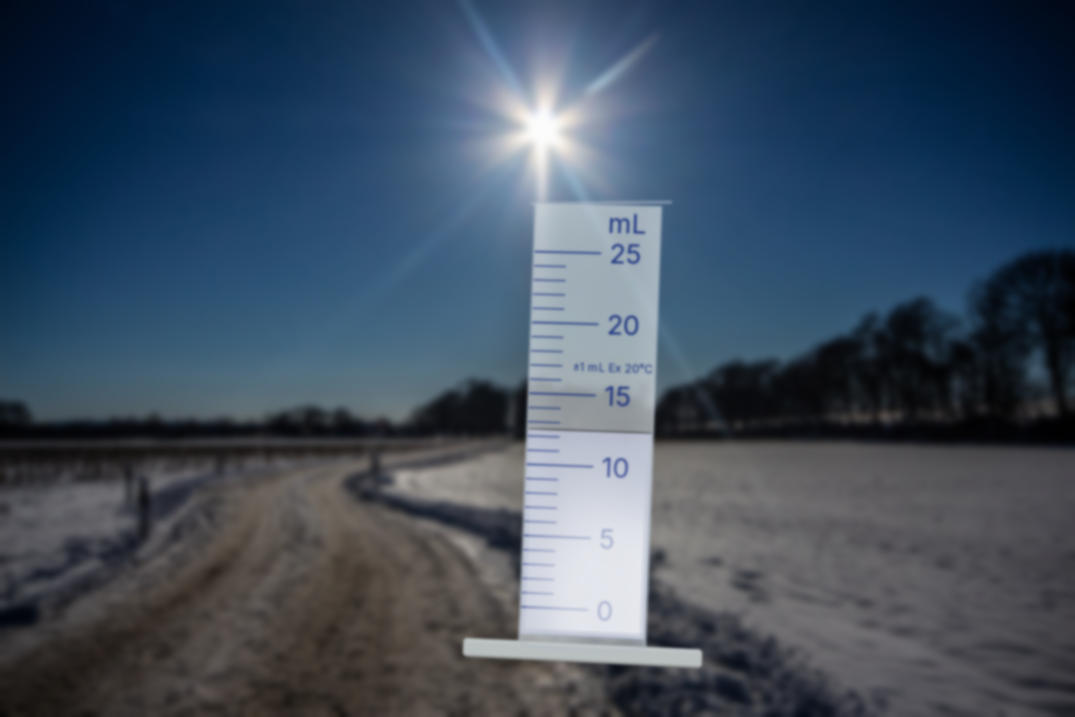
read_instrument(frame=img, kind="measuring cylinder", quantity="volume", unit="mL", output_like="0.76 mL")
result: 12.5 mL
